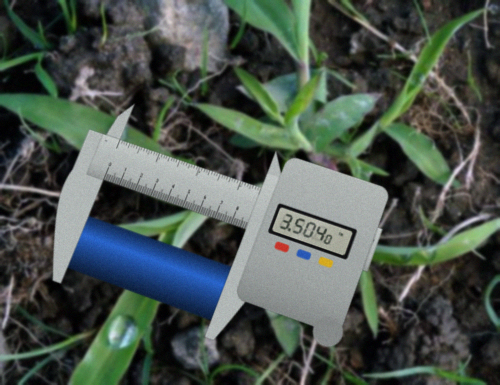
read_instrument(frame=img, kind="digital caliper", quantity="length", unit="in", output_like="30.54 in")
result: 3.5040 in
